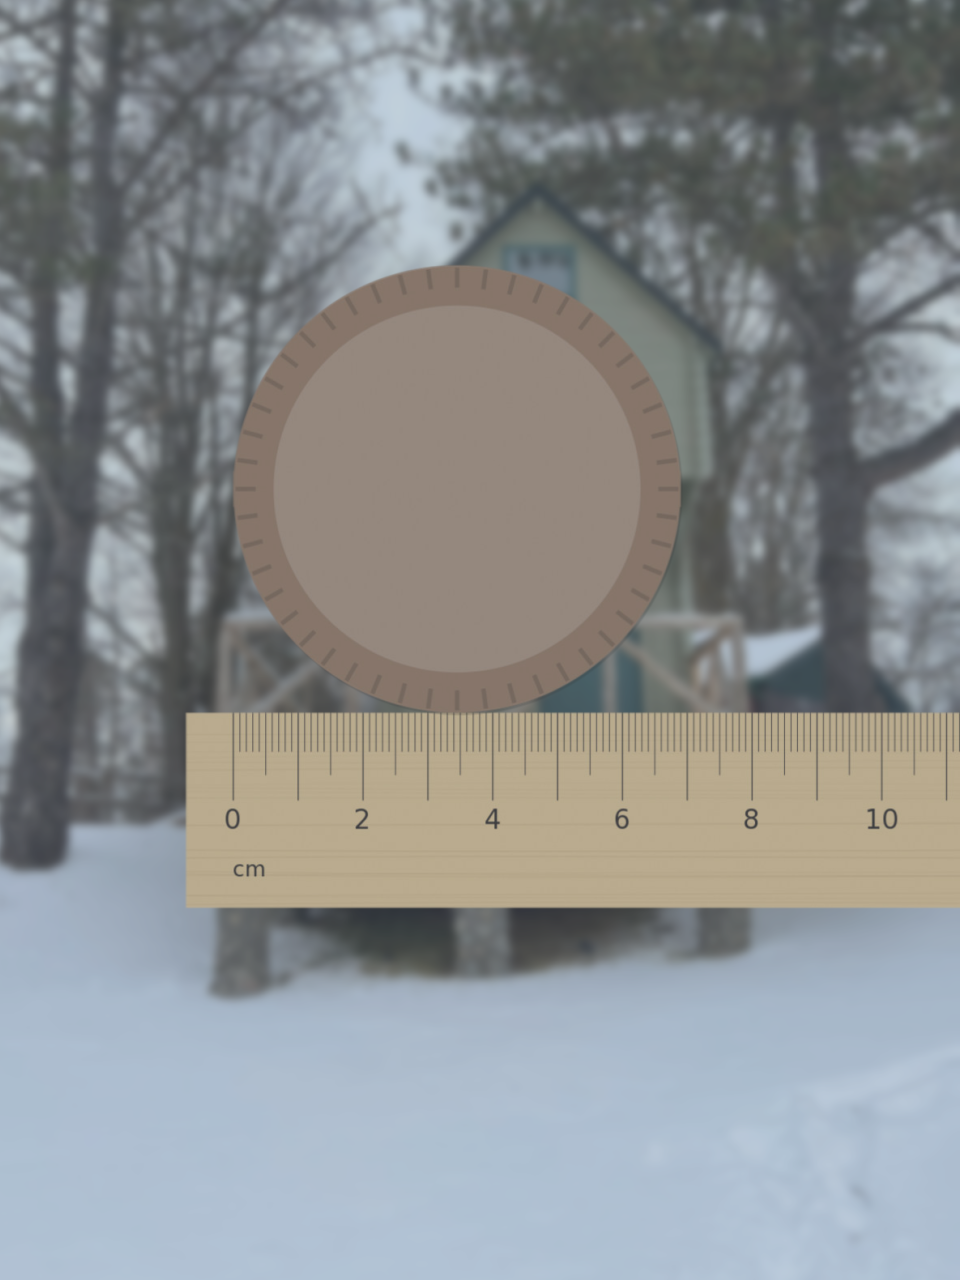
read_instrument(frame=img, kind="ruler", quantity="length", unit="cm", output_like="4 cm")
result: 6.9 cm
